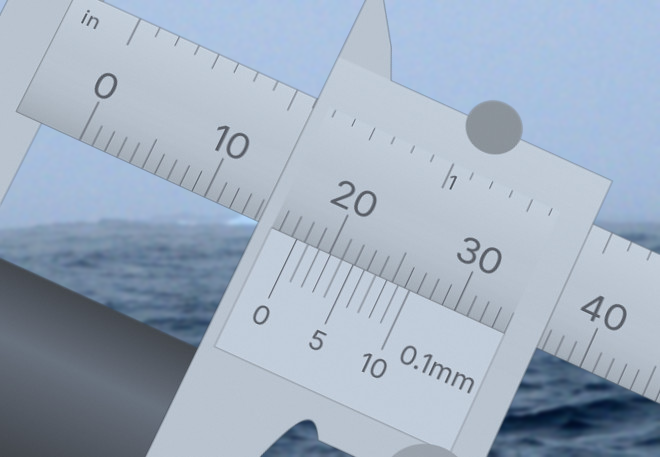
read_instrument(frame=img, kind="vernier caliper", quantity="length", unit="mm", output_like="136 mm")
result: 17.4 mm
